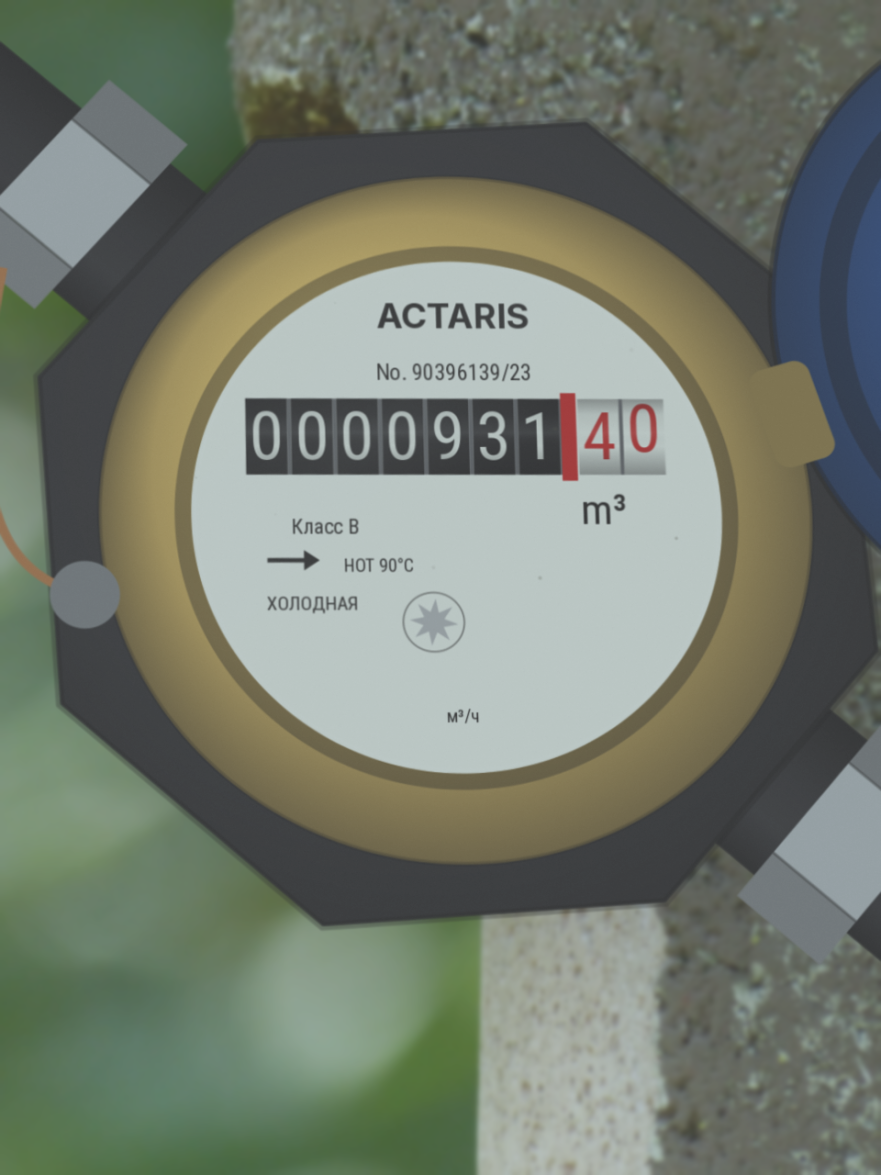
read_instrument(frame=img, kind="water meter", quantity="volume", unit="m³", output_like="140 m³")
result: 931.40 m³
